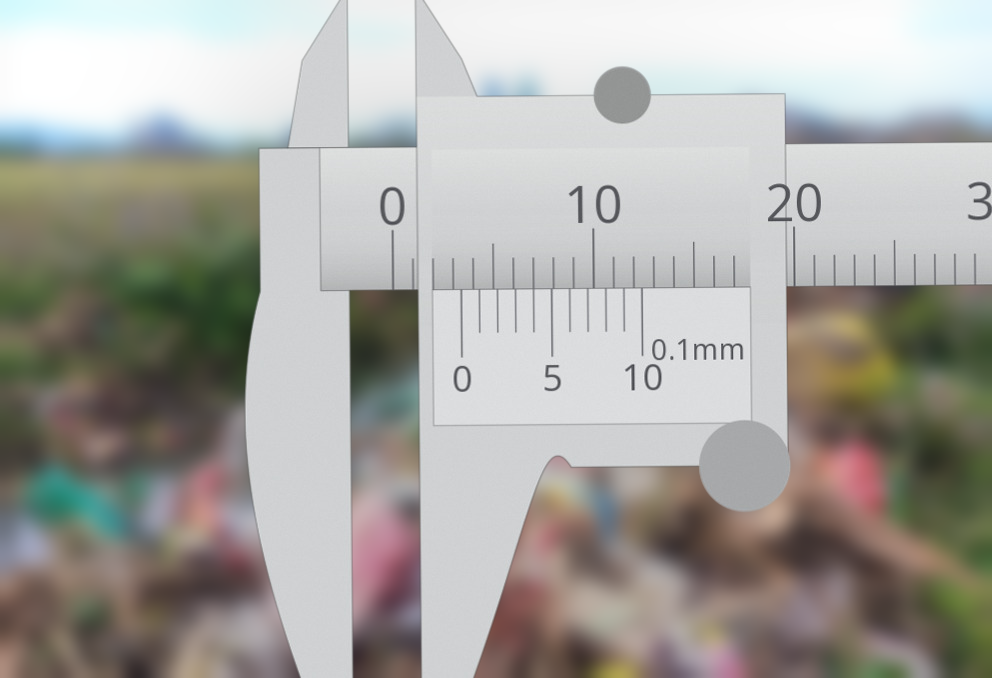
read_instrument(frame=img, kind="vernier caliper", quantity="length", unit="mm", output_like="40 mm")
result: 3.4 mm
